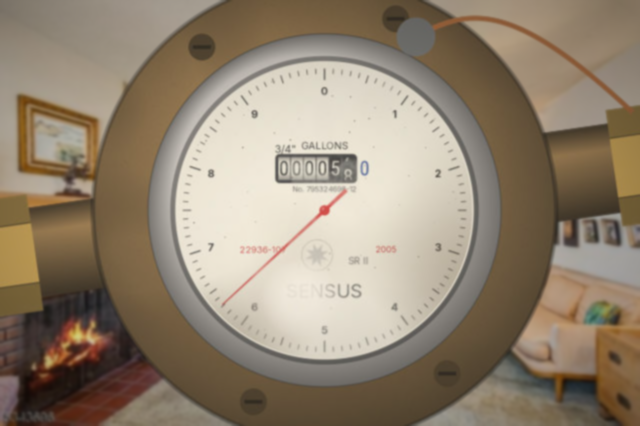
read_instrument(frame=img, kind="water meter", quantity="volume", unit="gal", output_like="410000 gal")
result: 576.3 gal
